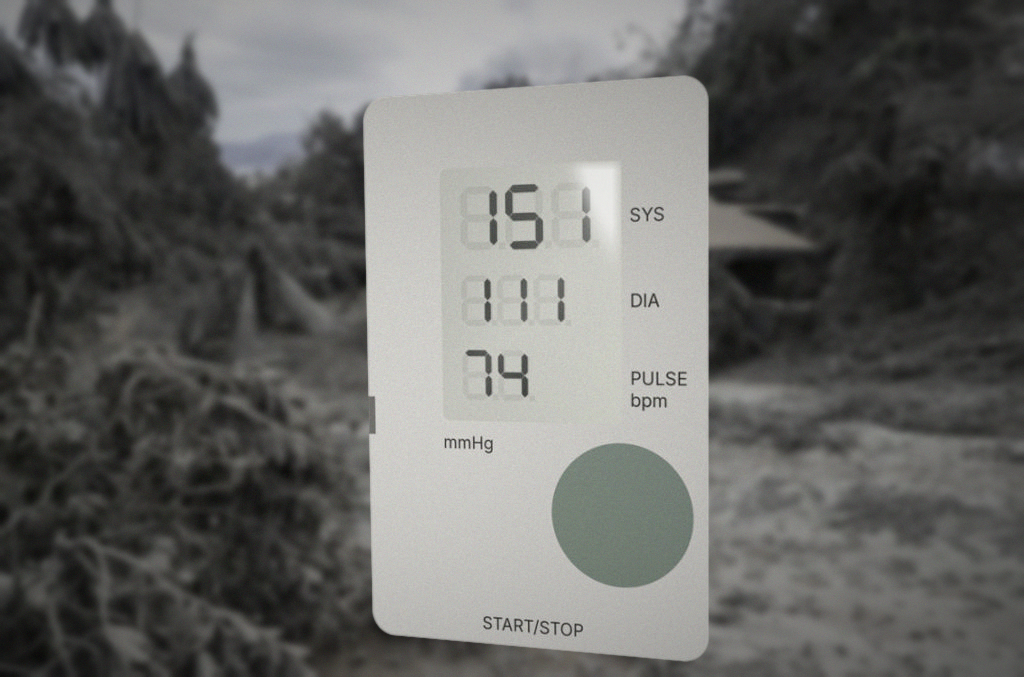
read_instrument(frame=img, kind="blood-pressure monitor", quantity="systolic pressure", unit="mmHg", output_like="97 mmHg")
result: 151 mmHg
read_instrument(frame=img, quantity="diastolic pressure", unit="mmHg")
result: 111 mmHg
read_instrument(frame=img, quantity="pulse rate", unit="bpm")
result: 74 bpm
